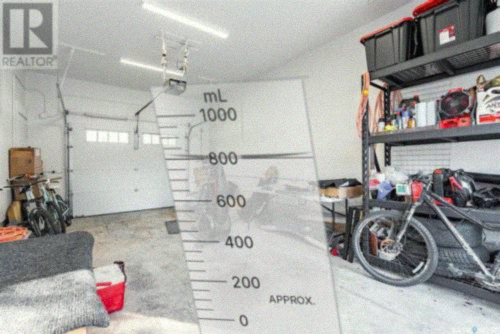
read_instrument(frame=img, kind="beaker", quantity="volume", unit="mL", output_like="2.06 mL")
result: 800 mL
